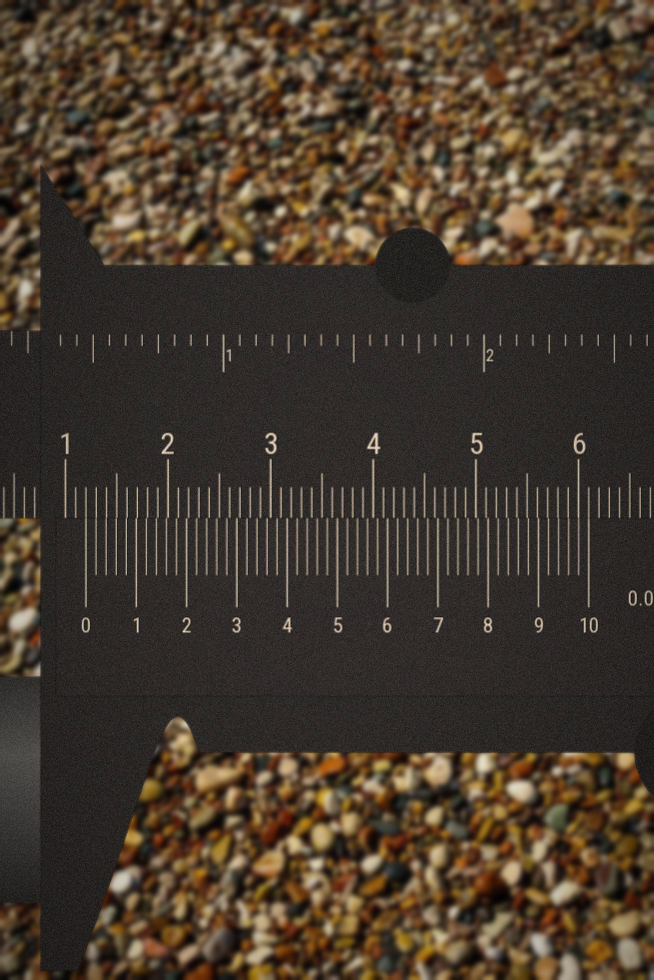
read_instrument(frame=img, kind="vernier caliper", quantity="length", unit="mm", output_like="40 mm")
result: 12.0 mm
